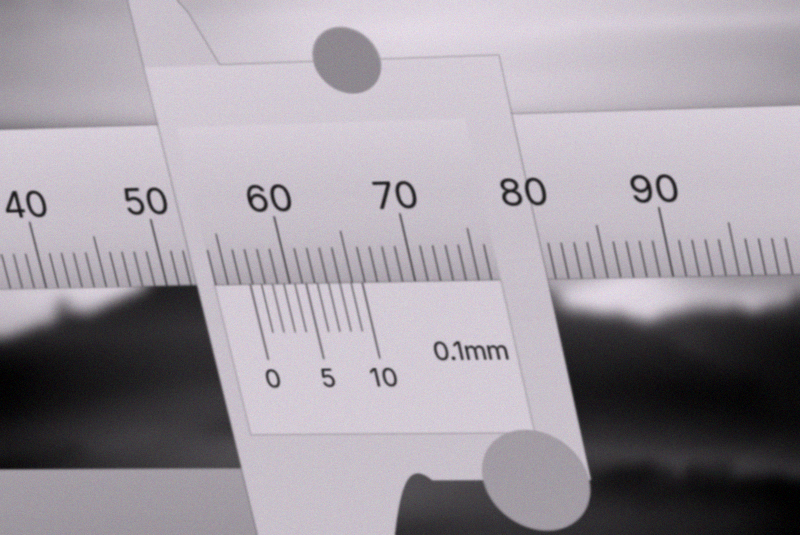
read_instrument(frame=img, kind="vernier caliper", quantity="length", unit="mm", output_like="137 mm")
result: 56.8 mm
